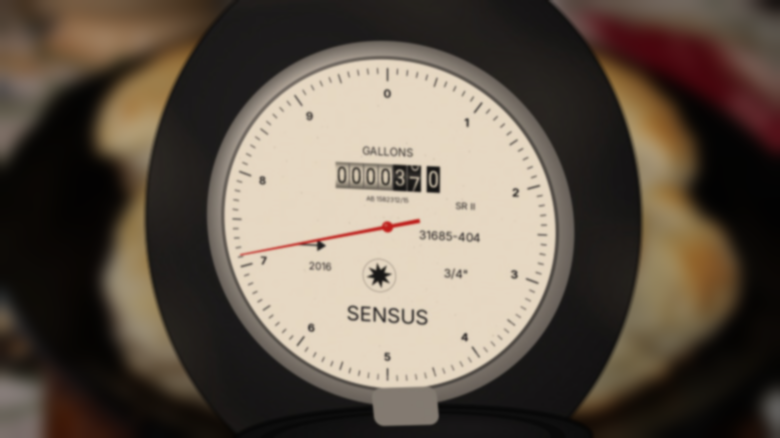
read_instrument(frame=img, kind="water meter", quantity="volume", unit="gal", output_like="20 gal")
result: 367.1 gal
